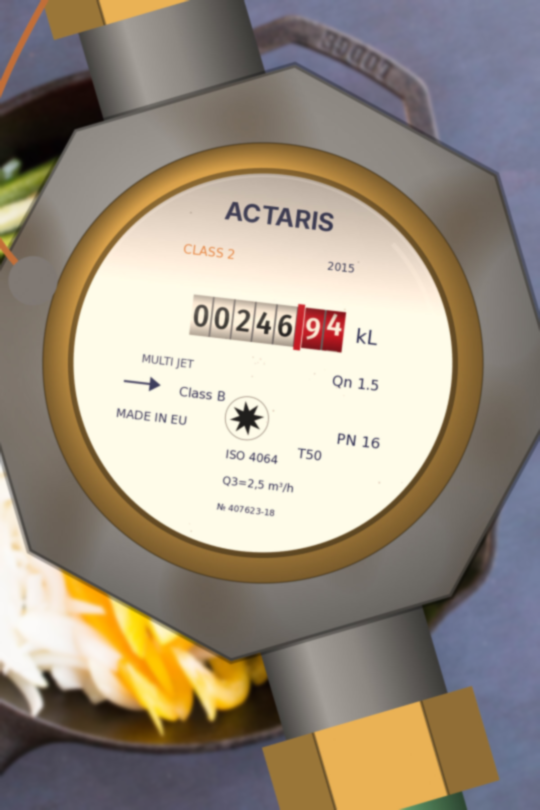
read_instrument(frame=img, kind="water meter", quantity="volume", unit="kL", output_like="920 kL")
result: 246.94 kL
